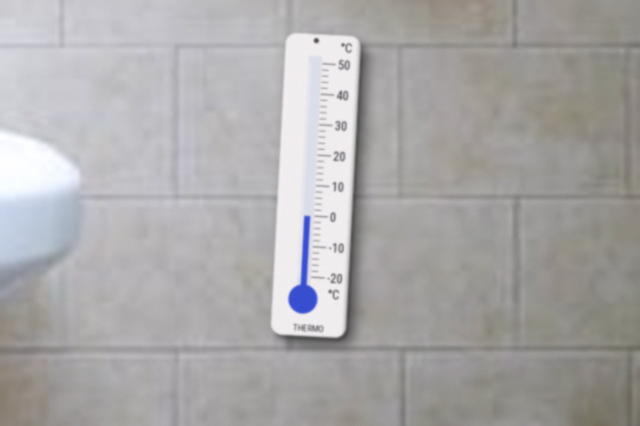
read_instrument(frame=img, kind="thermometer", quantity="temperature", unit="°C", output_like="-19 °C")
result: 0 °C
